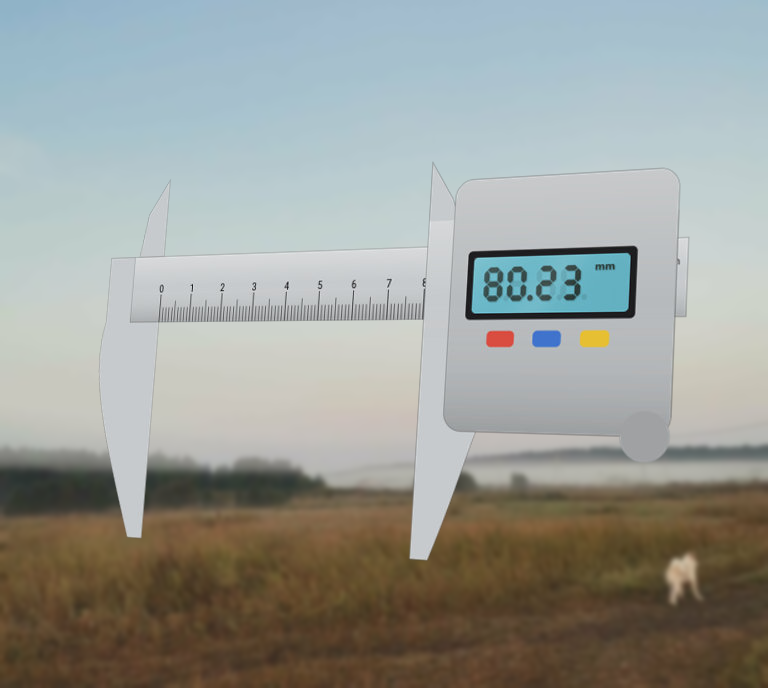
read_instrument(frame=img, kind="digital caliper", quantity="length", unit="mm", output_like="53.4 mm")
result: 80.23 mm
